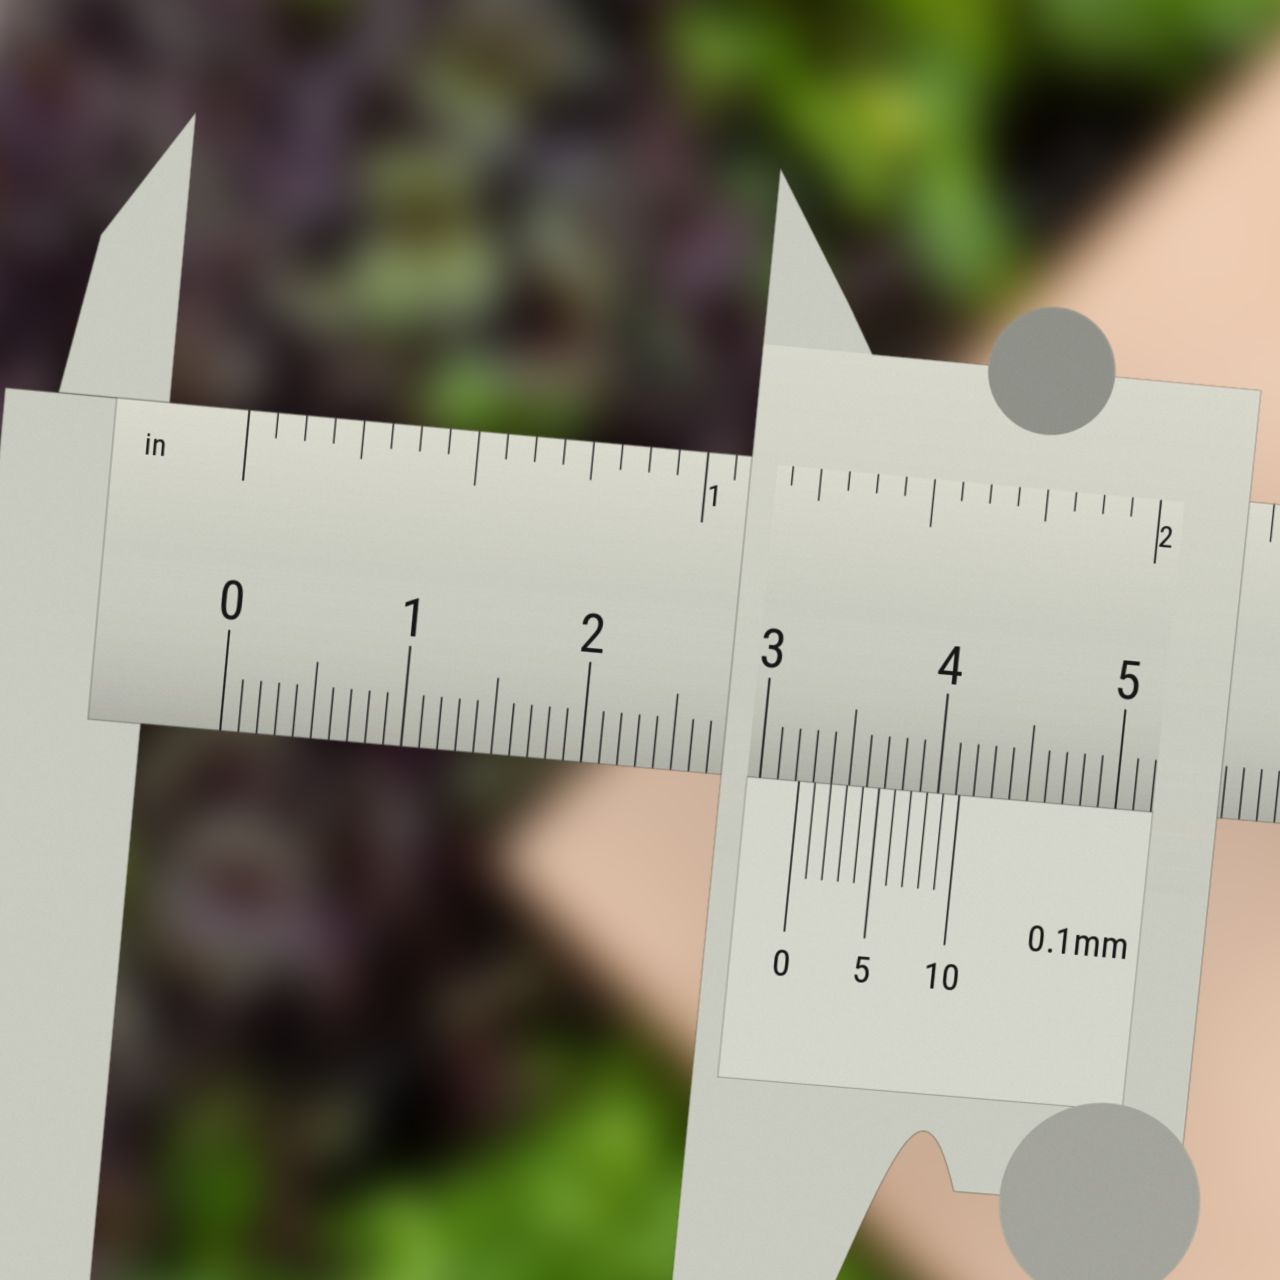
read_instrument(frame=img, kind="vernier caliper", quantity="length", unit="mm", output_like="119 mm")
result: 32.2 mm
